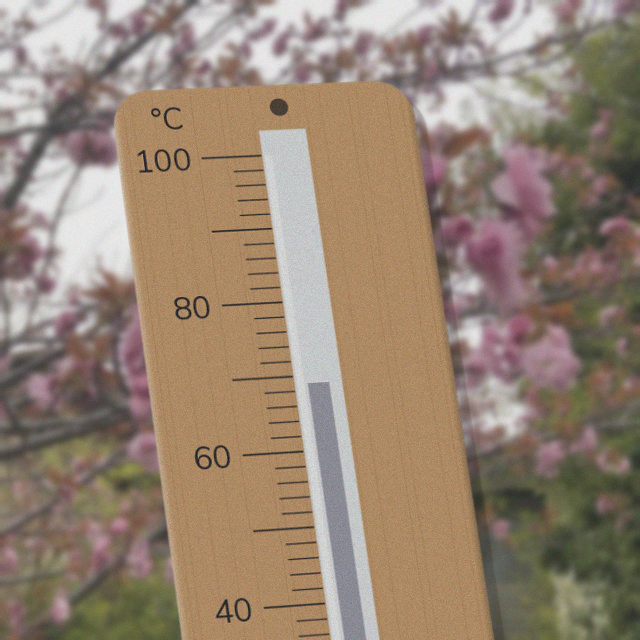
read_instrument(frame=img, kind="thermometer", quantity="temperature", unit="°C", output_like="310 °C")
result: 69 °C
